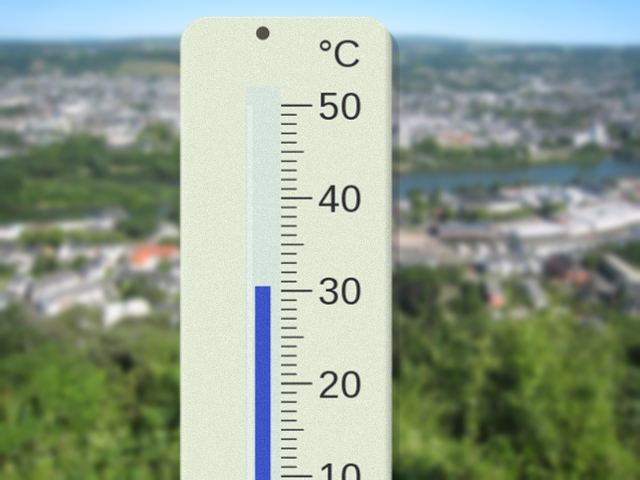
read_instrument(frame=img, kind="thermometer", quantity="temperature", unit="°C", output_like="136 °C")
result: 30.5 °C
